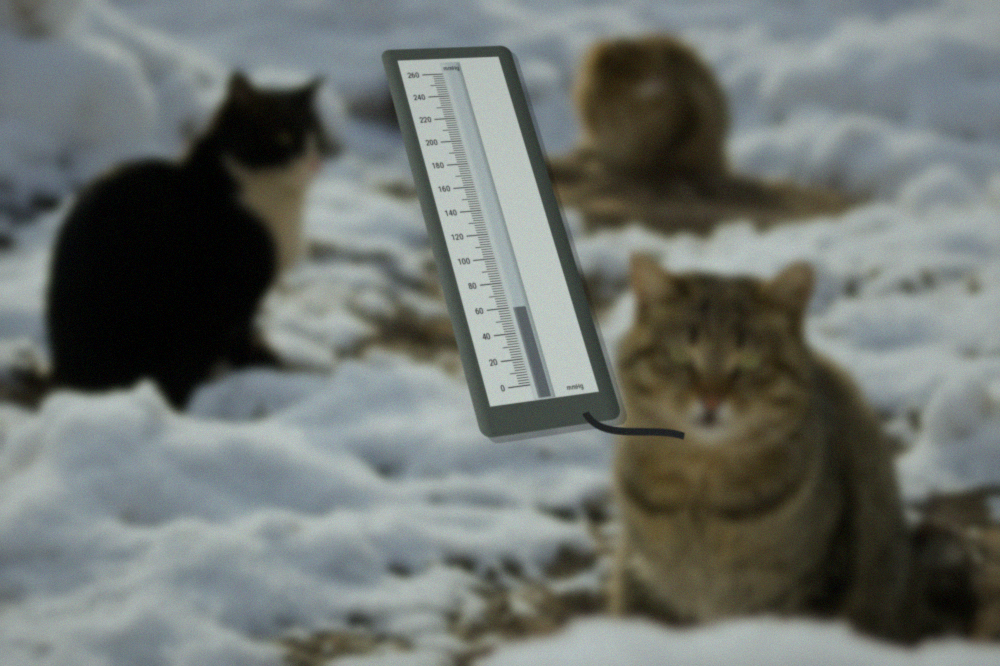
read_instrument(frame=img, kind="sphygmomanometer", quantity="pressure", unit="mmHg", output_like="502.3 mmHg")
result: 60 mmHg
